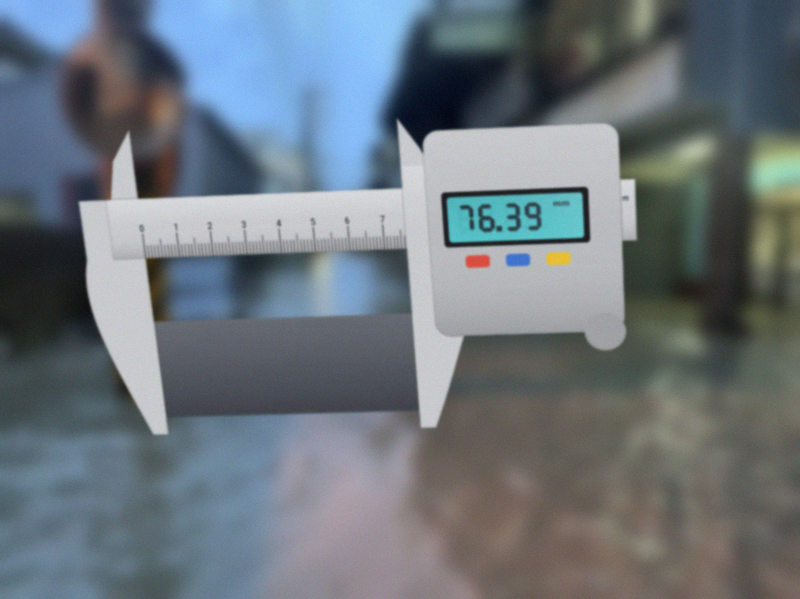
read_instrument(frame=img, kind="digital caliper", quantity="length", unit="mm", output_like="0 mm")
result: 76.39 mm
